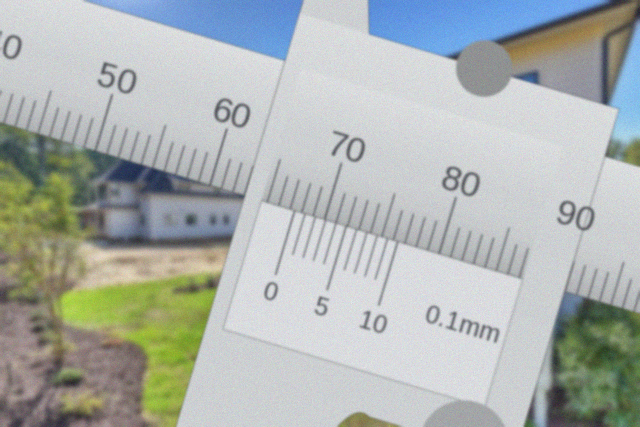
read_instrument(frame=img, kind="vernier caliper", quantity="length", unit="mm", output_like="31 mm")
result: 67.4 mm
